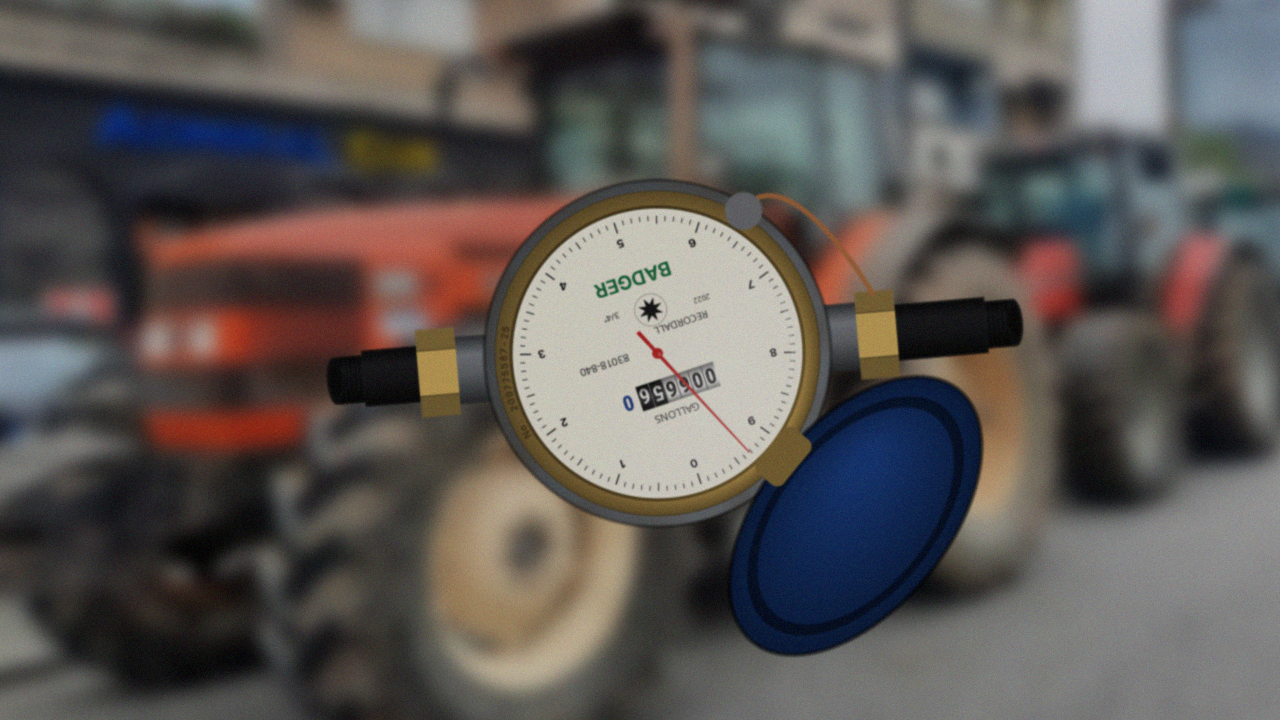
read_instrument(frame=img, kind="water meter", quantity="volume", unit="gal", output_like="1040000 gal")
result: 66559.3 gal
